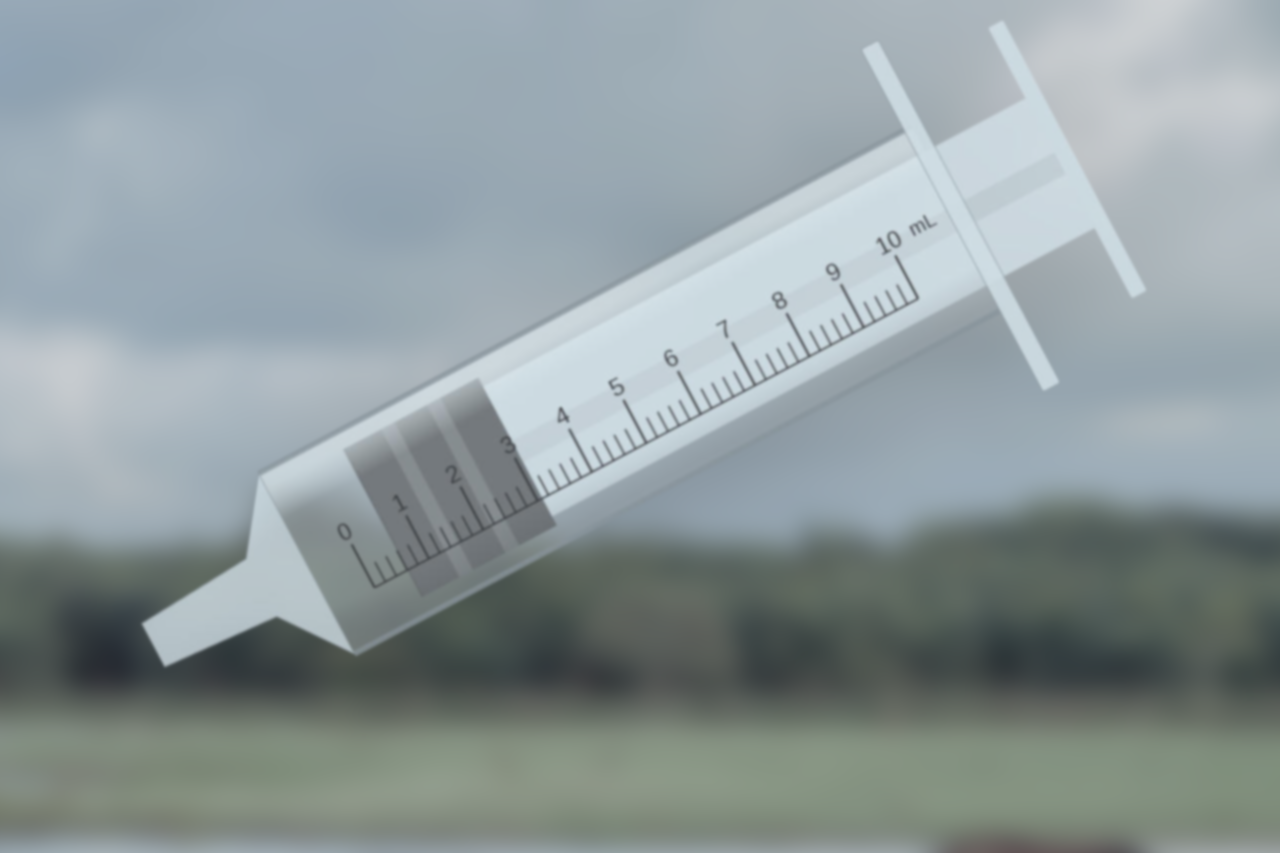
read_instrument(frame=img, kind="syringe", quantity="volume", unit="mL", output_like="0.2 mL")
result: 0.6 mL
